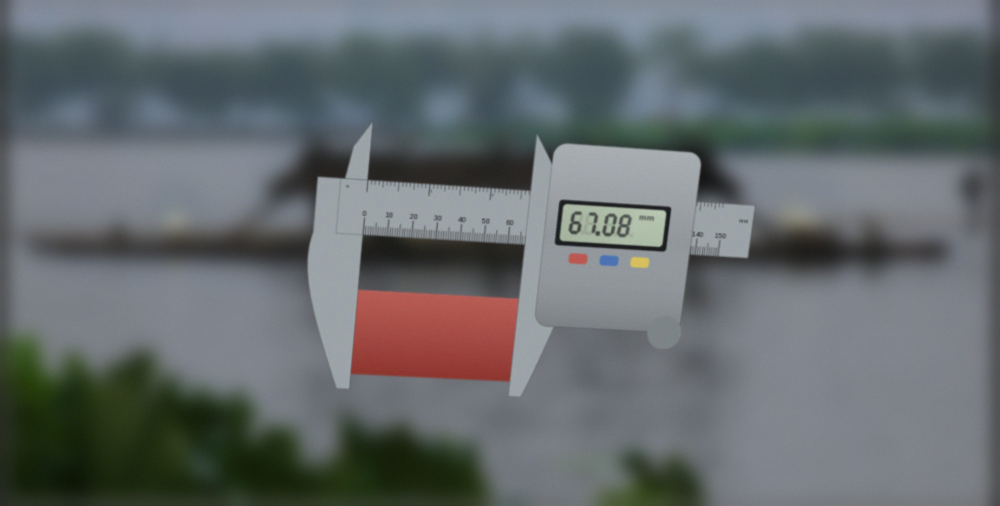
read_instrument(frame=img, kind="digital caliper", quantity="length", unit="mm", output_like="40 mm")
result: 67.08 mm
